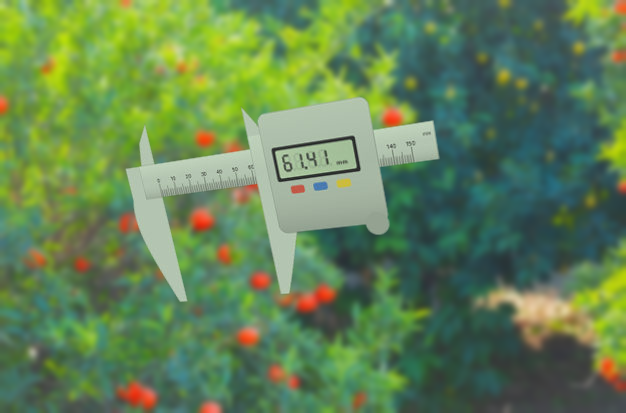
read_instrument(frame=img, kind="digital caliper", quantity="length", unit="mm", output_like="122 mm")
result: 61.41 mm
